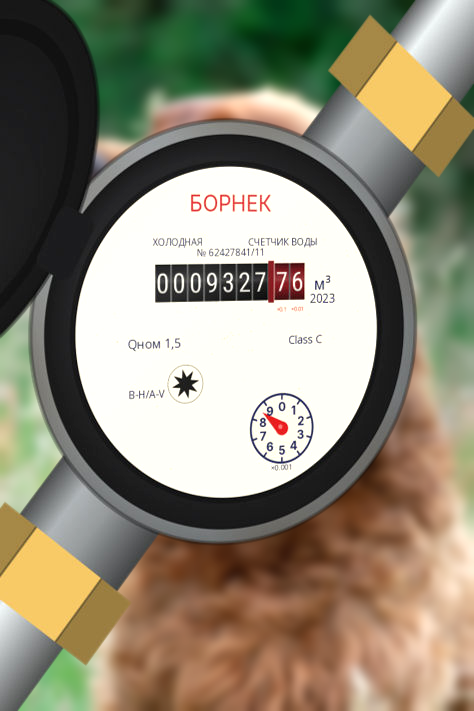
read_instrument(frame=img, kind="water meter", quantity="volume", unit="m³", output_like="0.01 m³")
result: 9327.768 m³
